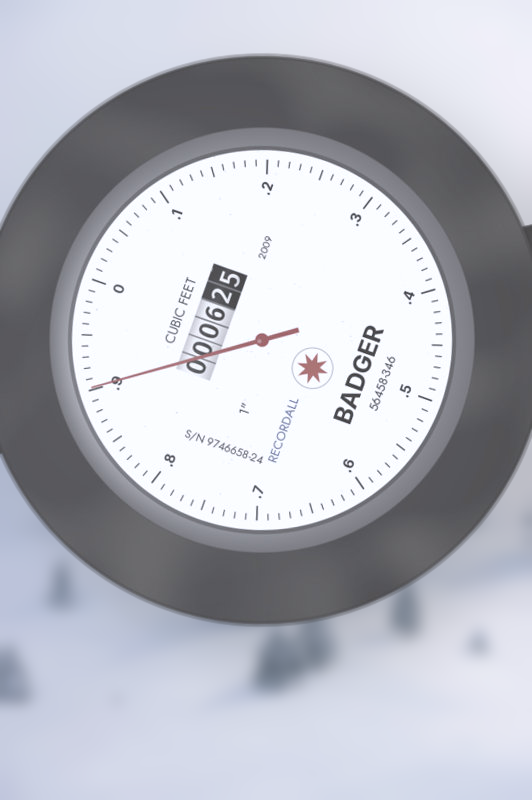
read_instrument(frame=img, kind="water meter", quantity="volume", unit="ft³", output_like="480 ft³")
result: 624.90 ft³
